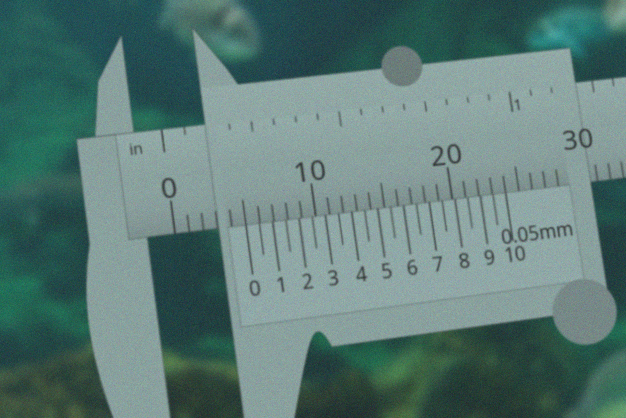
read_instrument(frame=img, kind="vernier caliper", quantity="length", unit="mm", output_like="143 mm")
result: 5.0 mm
